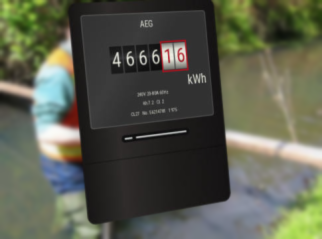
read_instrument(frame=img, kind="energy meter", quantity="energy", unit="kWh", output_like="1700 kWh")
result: 4666.16 kWh
